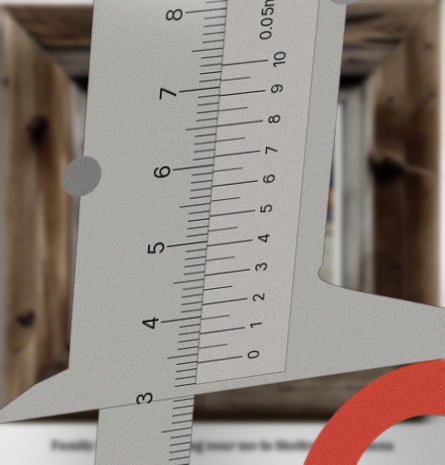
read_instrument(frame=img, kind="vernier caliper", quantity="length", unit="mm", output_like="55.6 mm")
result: 33.8 mm
